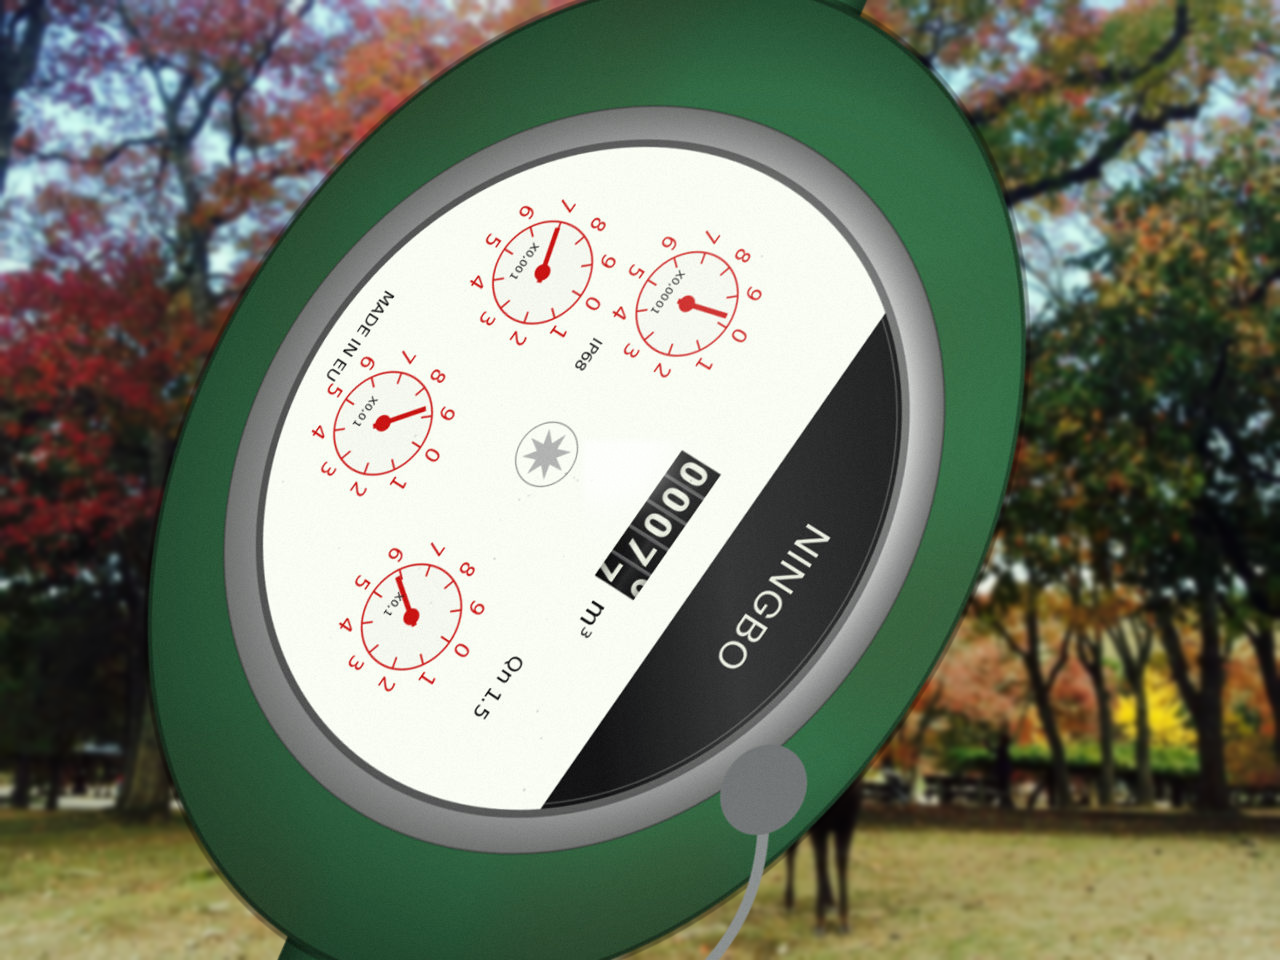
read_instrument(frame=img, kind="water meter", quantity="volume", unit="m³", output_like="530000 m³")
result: 76.5869 m³
